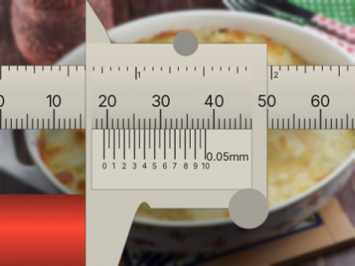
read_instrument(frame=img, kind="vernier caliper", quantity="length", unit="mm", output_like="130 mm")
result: 19.4 mm
